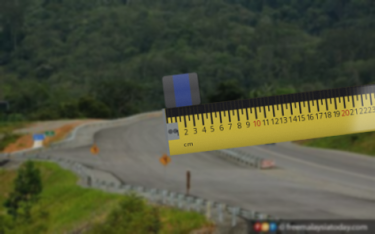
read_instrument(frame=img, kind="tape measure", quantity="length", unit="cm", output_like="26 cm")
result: 4 cm
